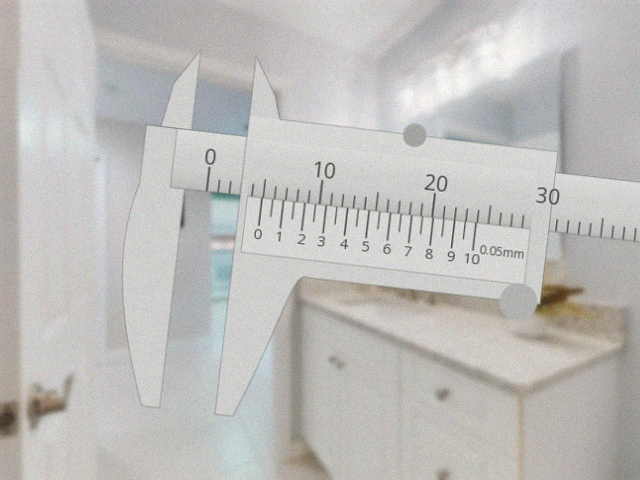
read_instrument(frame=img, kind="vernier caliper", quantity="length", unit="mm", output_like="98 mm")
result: 4.9 mm
